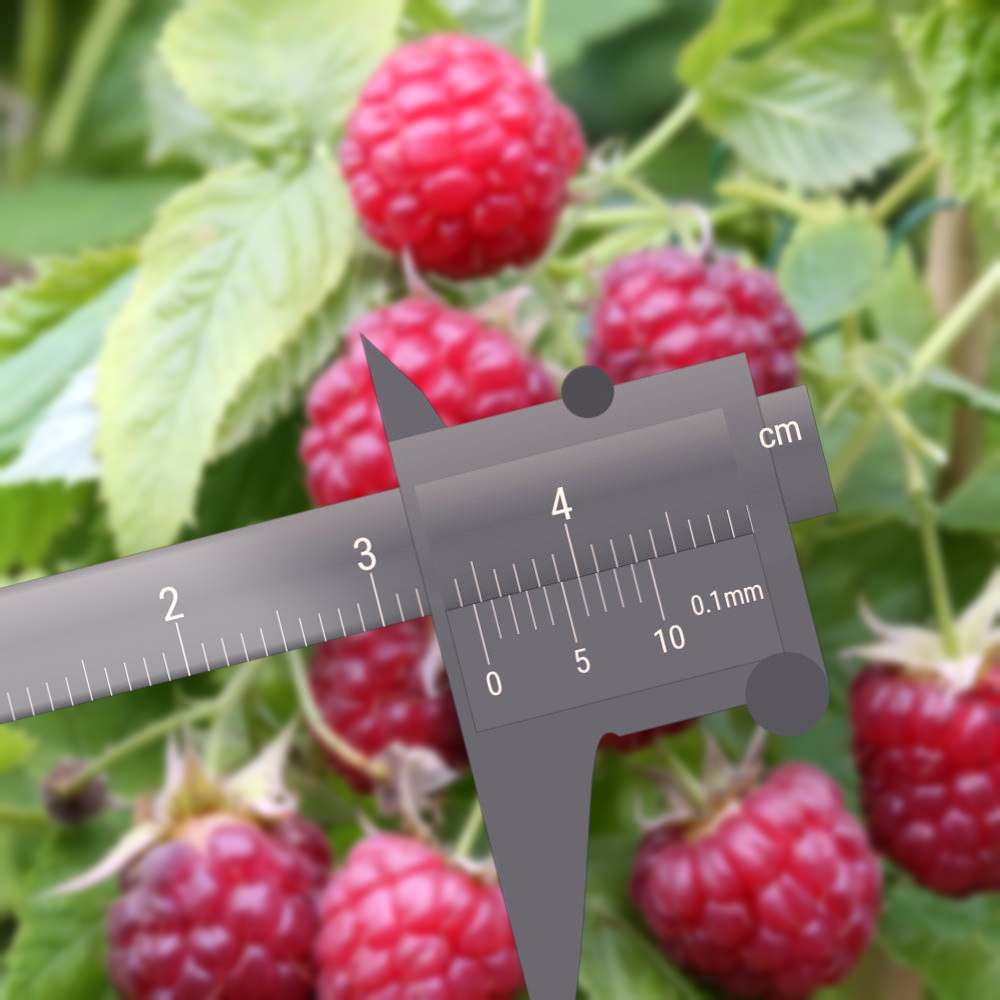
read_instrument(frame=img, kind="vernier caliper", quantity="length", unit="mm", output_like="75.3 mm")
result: 34.6 mm
